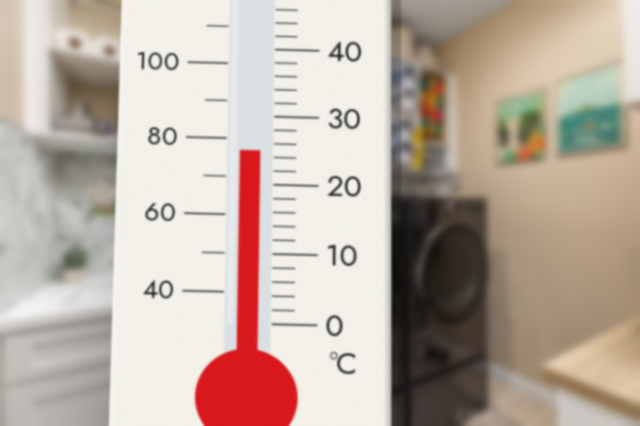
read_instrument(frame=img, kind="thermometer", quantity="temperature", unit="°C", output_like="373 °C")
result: 25 °C
